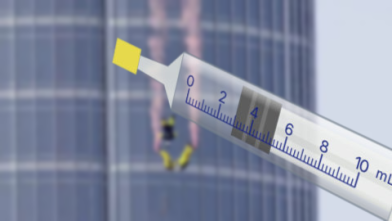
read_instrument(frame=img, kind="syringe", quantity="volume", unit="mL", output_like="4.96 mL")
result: 3 mL
